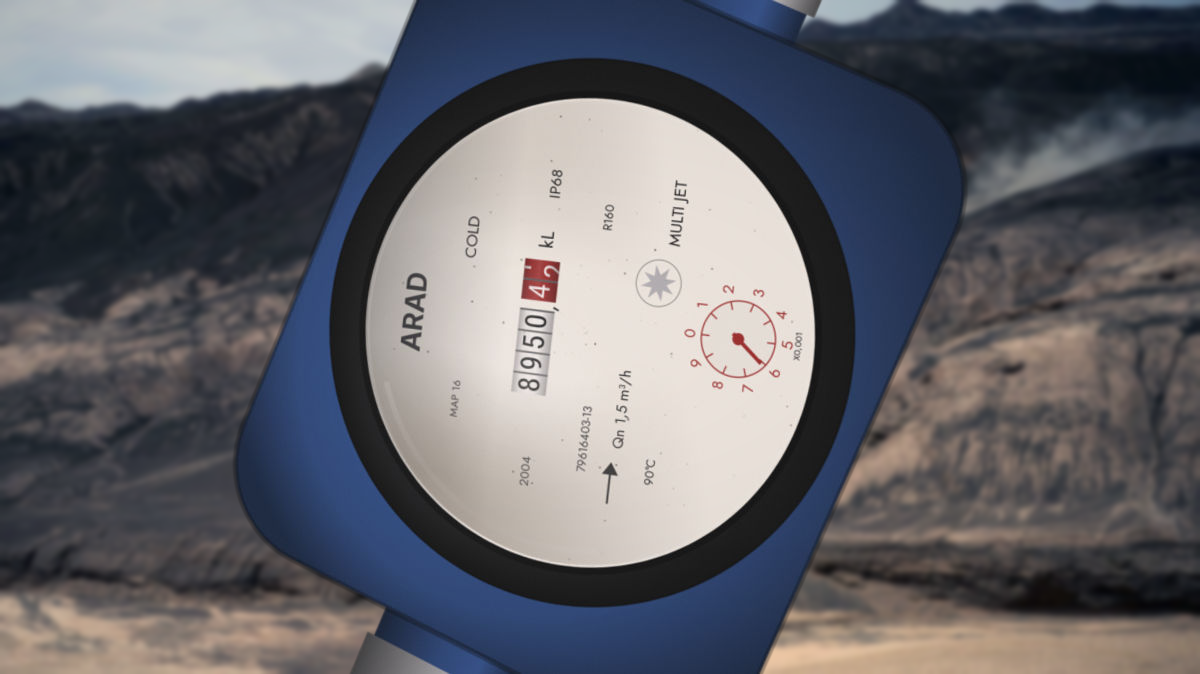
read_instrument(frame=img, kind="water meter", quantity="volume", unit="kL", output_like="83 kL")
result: 8950.416 kL
